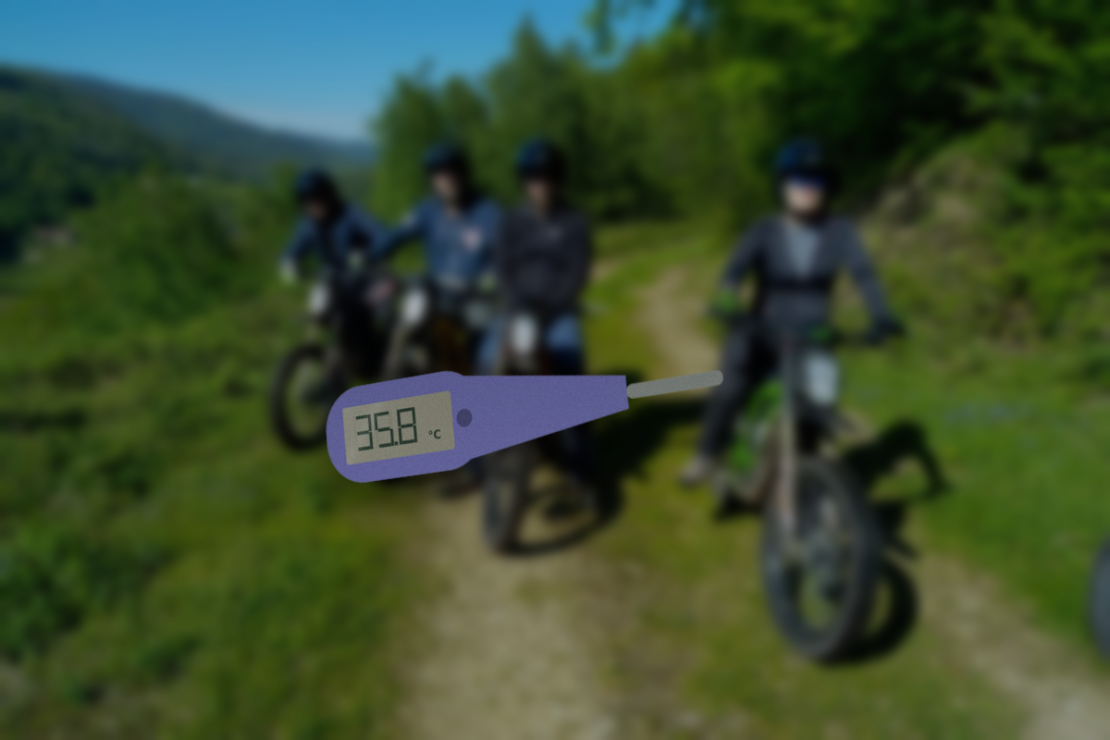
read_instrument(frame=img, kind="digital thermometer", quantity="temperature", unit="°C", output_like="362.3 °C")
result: 35.8 °C
